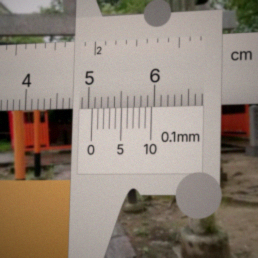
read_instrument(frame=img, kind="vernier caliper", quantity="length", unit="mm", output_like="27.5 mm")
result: 50.6 mm
